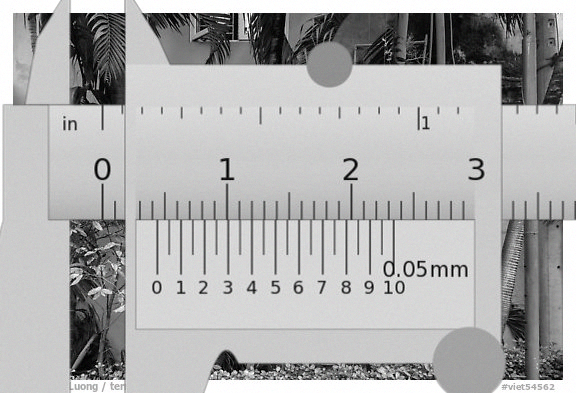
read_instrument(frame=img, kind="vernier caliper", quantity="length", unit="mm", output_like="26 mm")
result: 4.4 mm
